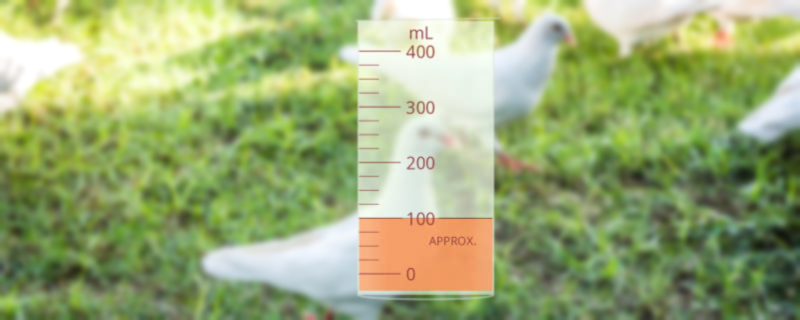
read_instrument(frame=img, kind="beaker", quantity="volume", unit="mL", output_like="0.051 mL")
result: 100 mL
